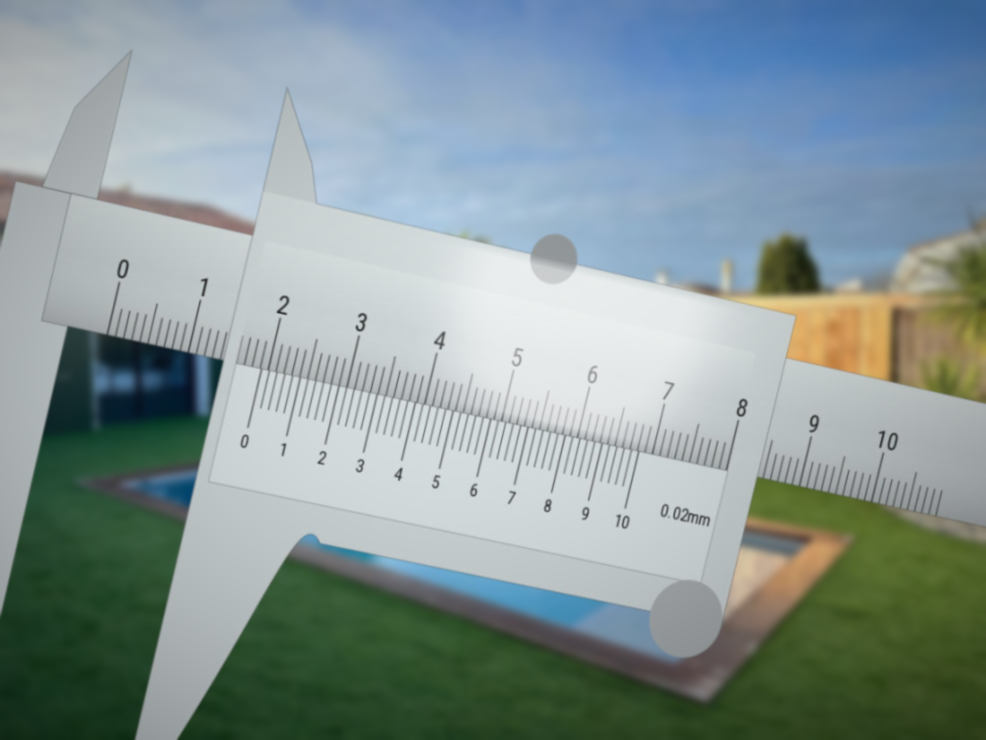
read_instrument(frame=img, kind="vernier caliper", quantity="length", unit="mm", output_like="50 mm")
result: 19.2 mm
